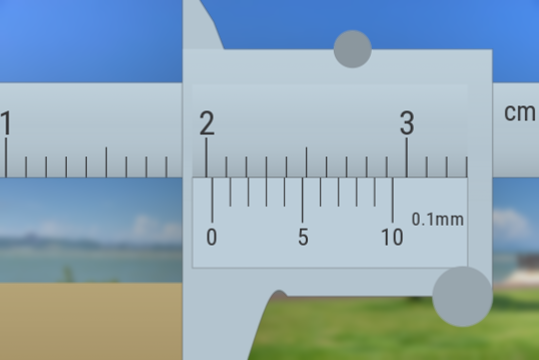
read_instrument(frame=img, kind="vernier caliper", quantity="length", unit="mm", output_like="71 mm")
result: 20.3 mm
